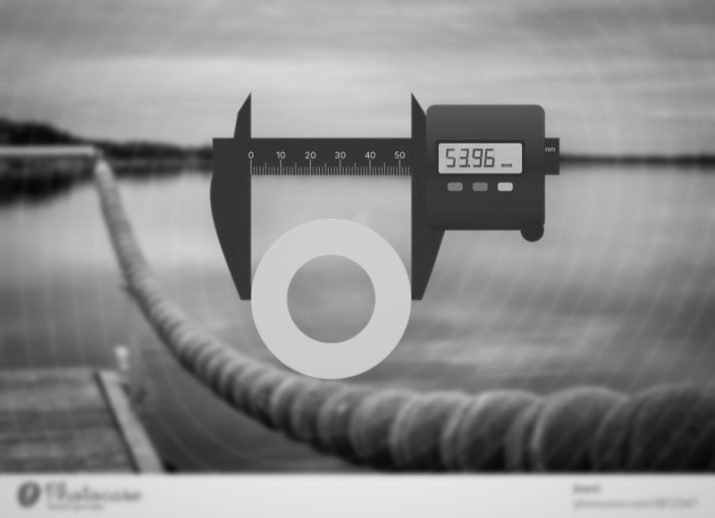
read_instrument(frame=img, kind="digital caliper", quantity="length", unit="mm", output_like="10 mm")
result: 53.96 mm
